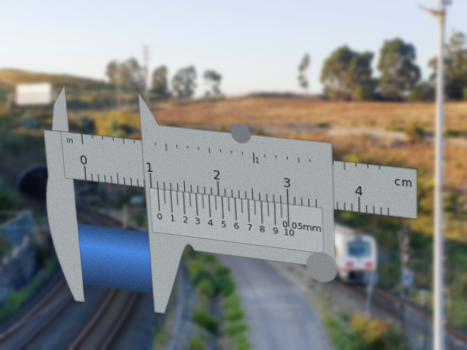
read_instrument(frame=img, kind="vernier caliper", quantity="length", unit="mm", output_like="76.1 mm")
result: 11.0 mm
